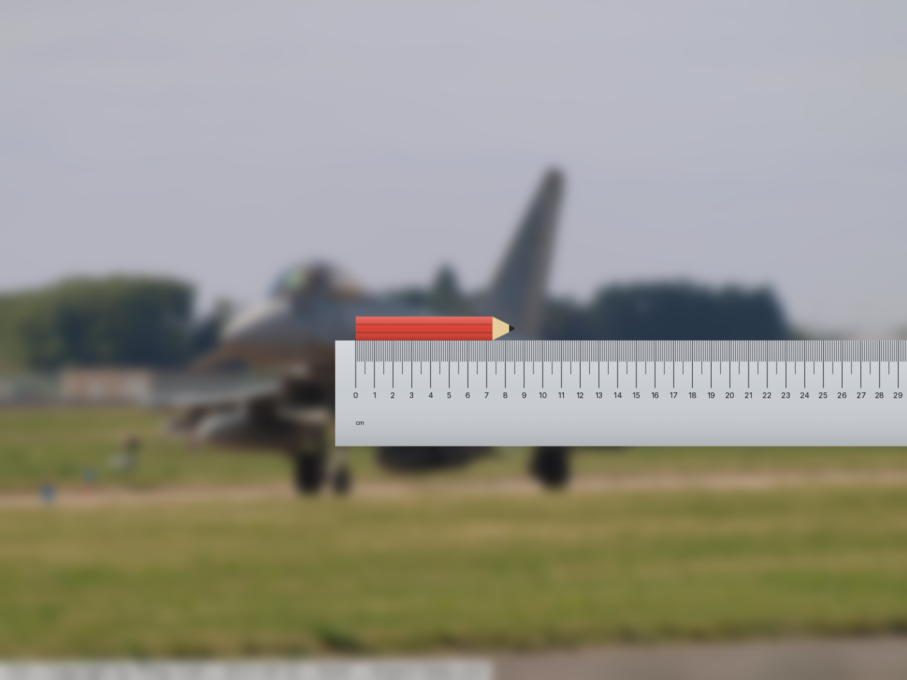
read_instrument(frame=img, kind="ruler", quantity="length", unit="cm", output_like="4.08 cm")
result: 8.5 cm
